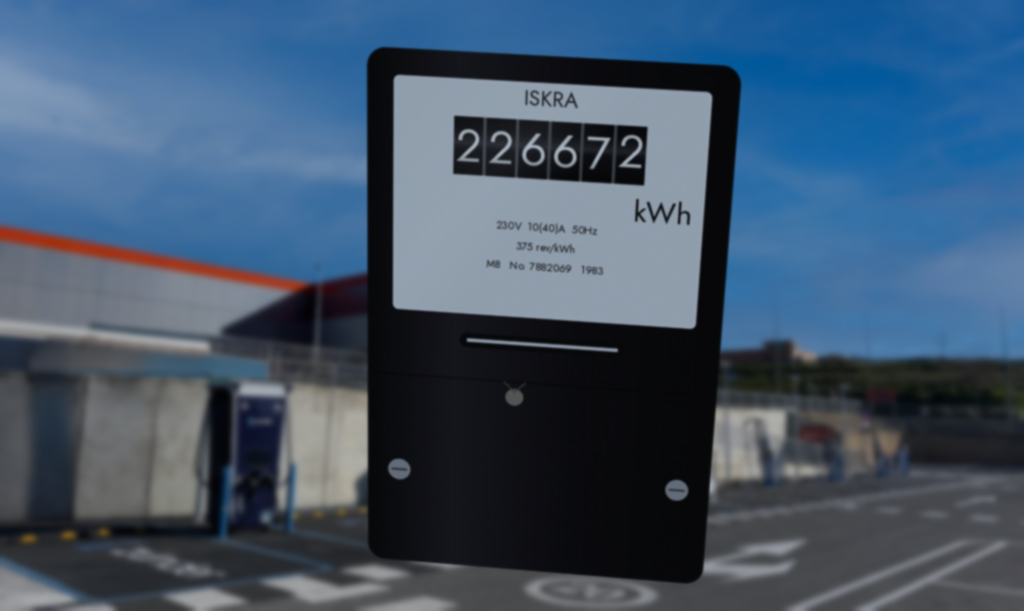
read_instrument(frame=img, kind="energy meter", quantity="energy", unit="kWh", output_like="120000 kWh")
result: 226672 kWh
